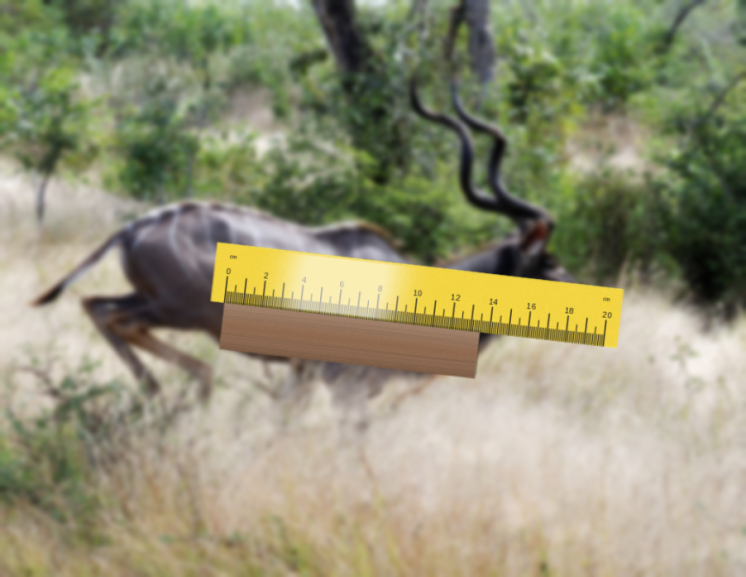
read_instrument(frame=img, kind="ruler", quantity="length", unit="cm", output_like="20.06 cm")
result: 13.5 cm
